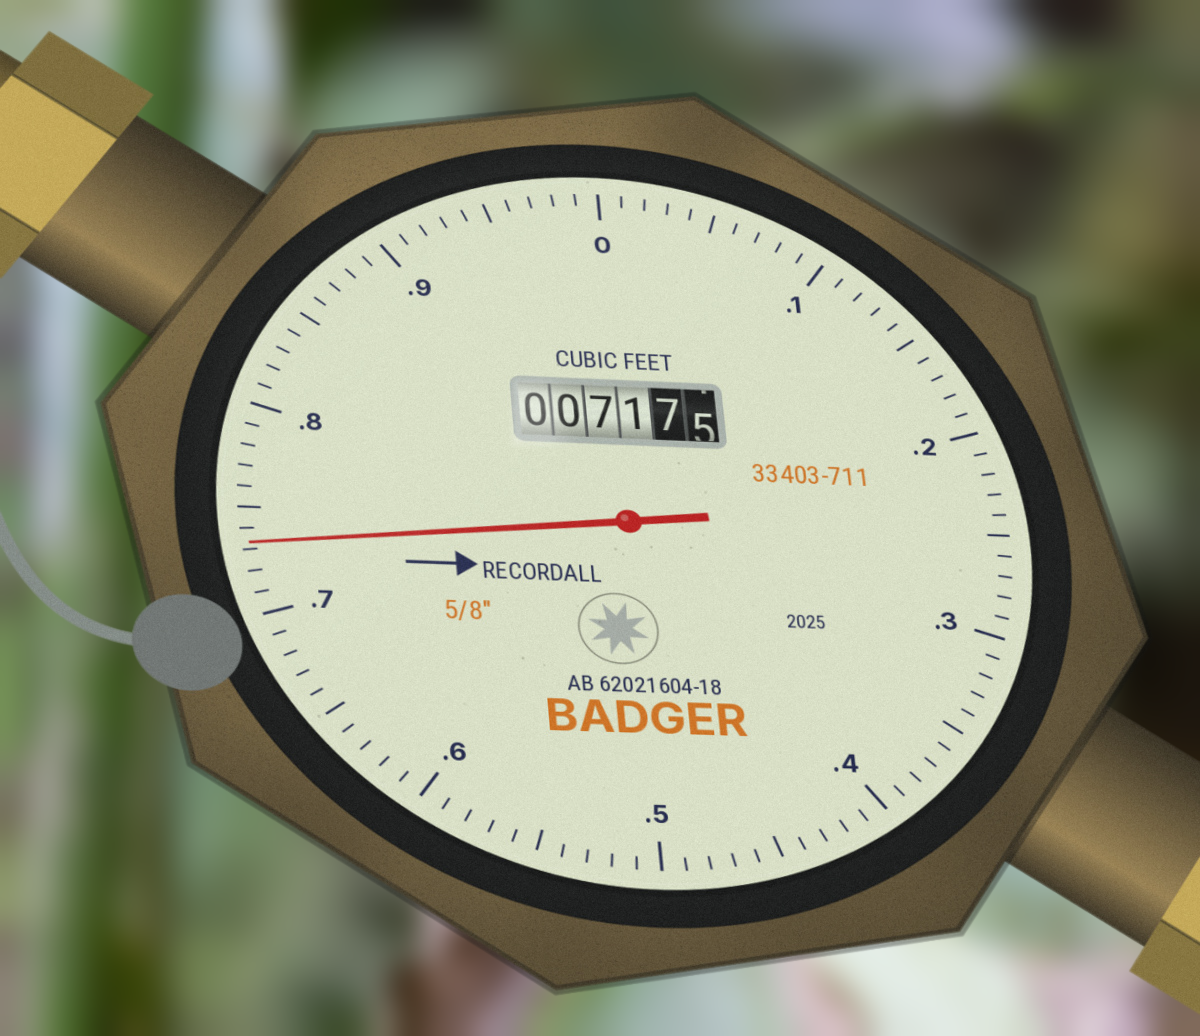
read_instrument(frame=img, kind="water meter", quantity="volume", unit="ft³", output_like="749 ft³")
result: 7174.73 ft³
